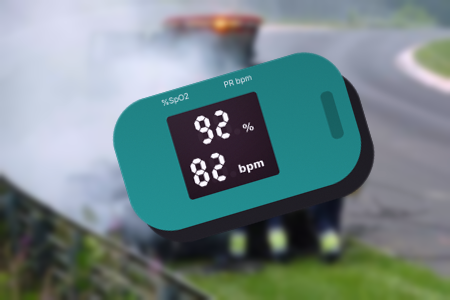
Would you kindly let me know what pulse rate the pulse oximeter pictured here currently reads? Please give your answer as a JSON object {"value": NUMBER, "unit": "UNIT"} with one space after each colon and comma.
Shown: {"value": 82, "unit": "bpm"}
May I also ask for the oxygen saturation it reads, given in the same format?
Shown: {"value": 92, "unit": "%"}
